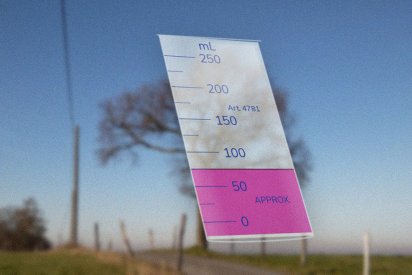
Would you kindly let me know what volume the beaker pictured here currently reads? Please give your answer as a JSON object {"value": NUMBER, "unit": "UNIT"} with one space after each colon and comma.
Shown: {"value": 75, "unit": "mL"}
